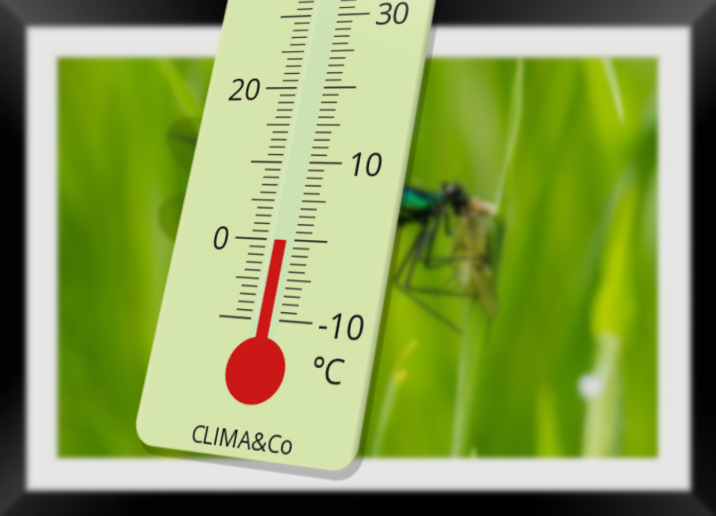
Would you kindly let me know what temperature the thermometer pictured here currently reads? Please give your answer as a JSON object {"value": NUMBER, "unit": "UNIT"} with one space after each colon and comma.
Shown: {"value": 0, "unit": "°C"}
